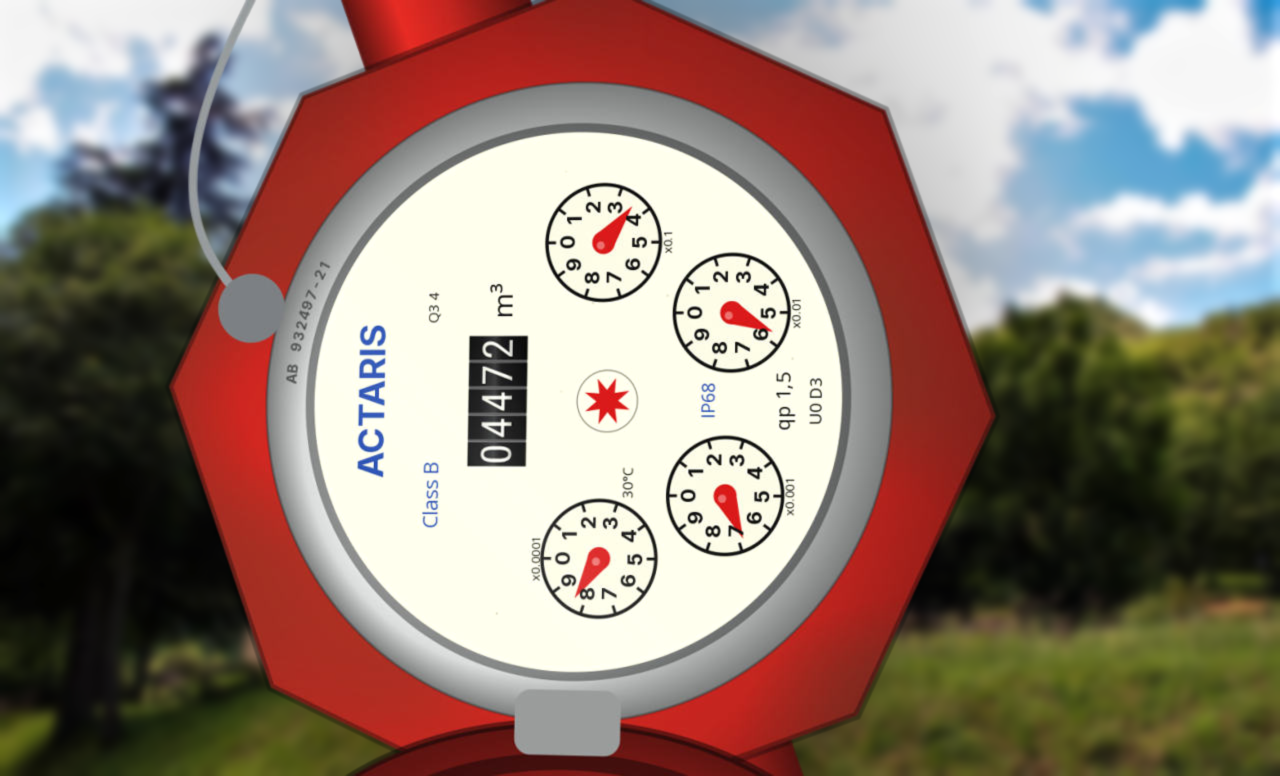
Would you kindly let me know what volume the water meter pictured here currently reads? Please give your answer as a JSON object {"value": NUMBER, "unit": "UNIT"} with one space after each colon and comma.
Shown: {"value": 4472.3568, "unit": "m³"}
